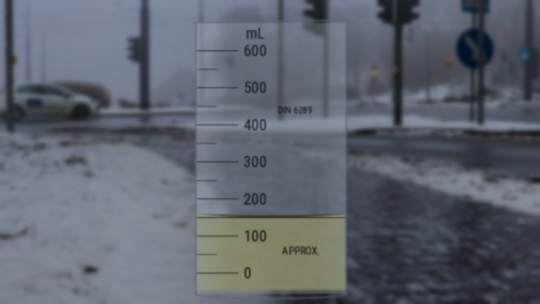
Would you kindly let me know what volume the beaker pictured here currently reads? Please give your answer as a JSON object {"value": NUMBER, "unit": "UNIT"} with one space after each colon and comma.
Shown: {"value": 150, "unit": "mL"}
